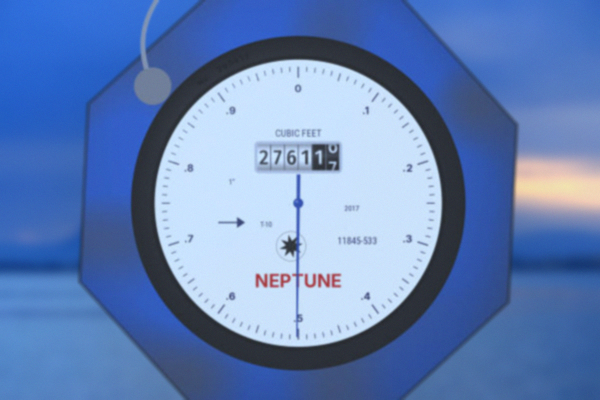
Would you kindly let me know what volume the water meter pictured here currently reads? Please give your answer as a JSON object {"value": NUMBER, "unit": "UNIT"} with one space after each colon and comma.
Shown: {"value": 276116.50, "unit": "ft³"}
